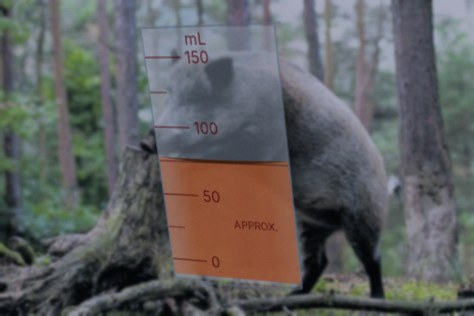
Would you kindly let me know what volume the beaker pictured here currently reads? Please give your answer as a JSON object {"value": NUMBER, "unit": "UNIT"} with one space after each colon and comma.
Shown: {"value": 75, "unit": "mL"}
